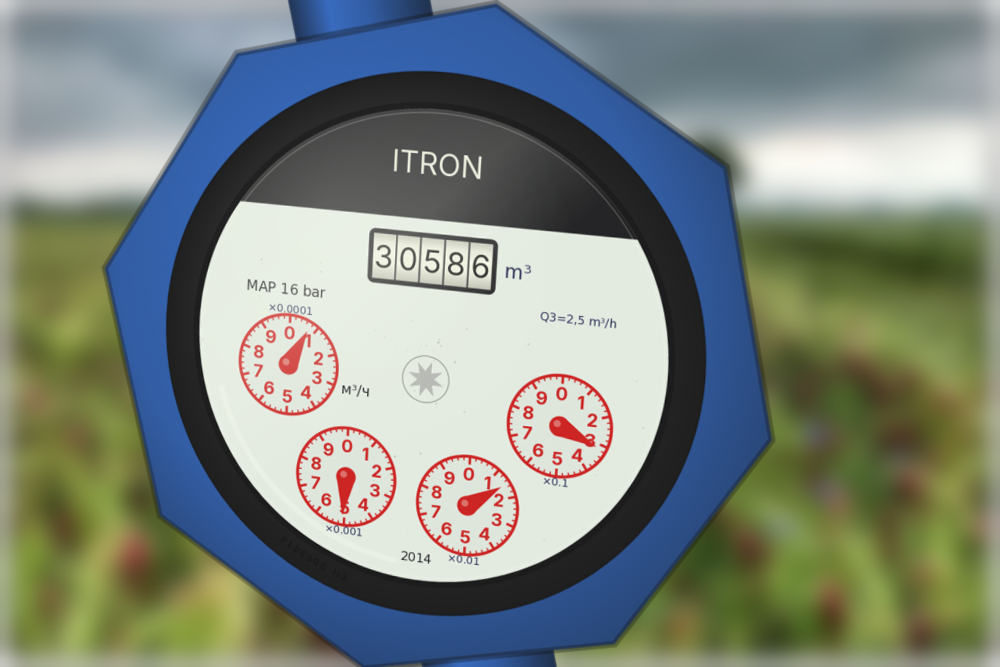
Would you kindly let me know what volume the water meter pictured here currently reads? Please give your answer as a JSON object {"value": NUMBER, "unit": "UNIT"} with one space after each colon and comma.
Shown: {"value": 30586.3150, "unit": "m³"}
